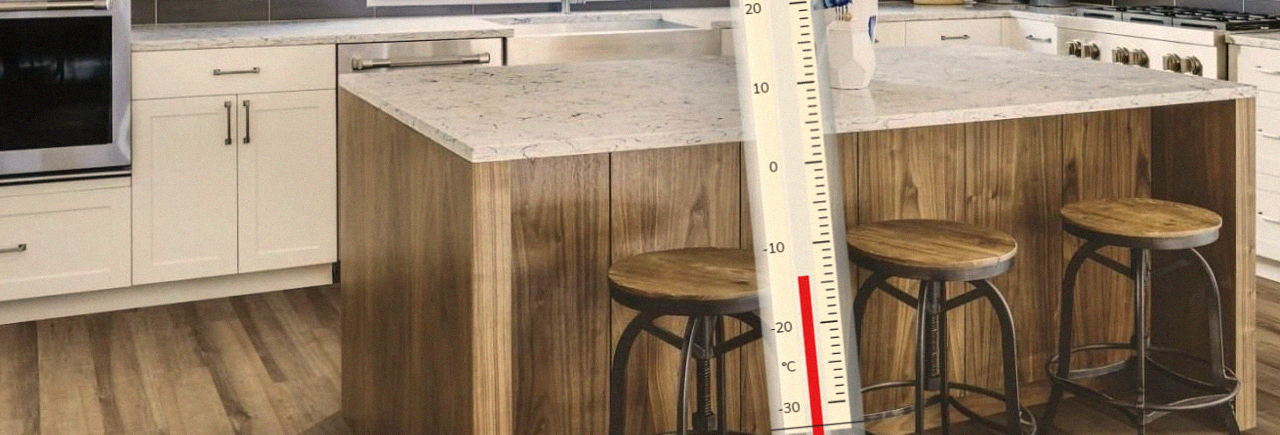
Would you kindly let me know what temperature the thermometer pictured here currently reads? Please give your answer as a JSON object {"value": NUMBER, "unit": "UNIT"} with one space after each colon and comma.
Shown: {"value": -14, "unit": "°C"}
